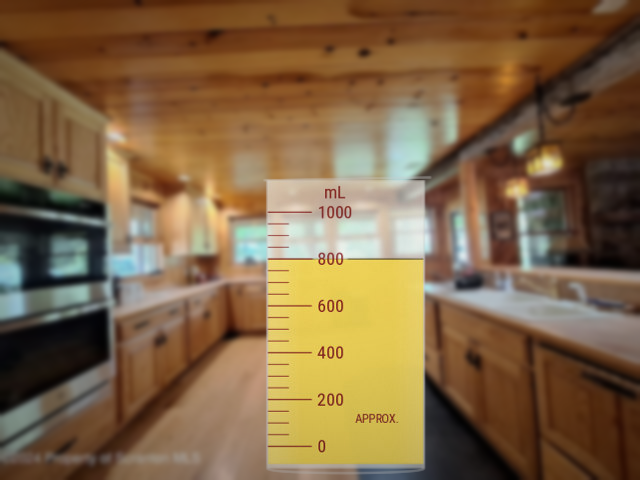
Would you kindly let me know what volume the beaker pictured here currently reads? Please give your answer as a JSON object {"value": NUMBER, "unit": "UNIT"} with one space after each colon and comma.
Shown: {"value": 800, "unit": "mL"}
